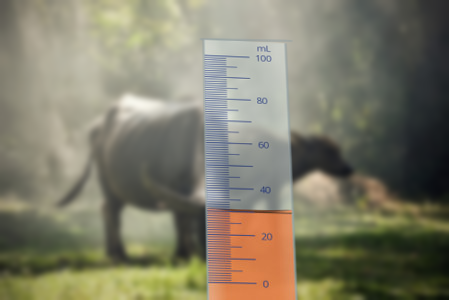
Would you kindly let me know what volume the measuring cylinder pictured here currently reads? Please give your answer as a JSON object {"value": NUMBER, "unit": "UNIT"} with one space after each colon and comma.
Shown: {"value": 30, "unit": "mL"}
